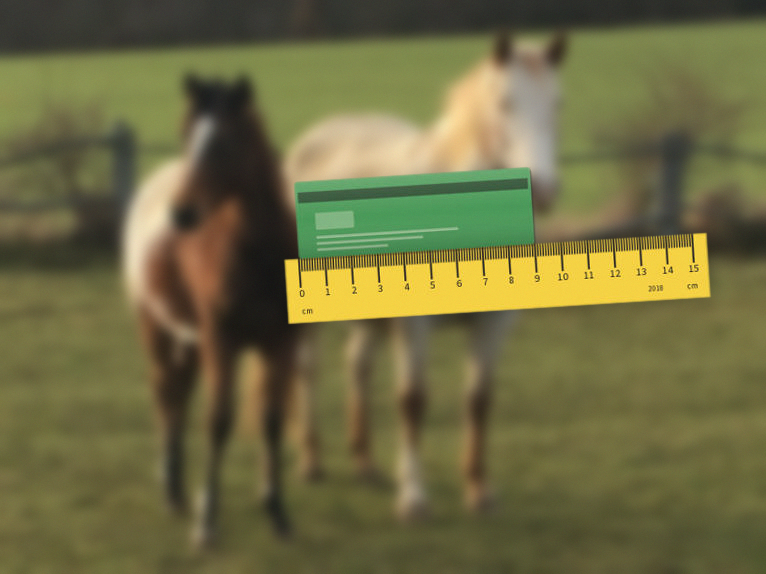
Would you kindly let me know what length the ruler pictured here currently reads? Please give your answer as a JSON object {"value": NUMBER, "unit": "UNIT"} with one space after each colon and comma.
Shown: {"value": 9, "unit": "cm"}
